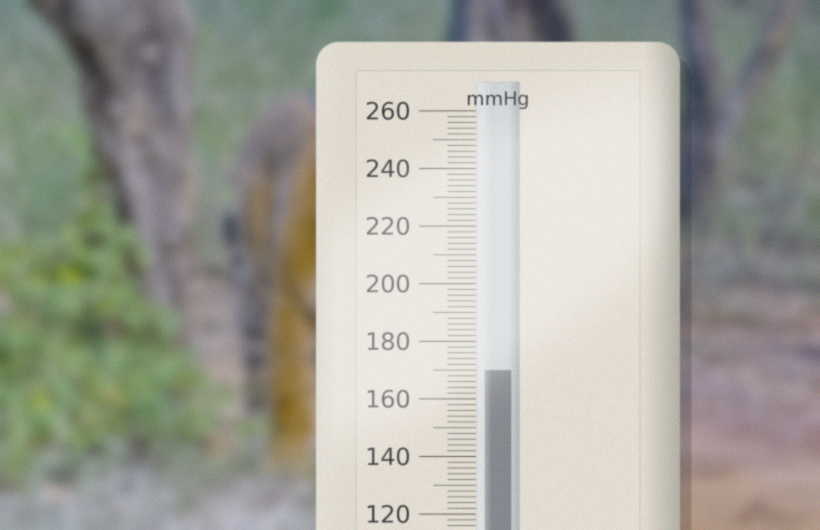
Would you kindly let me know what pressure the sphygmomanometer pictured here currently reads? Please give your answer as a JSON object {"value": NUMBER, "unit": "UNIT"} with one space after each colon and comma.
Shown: {"value": 170, "unit": "mmHg"}
